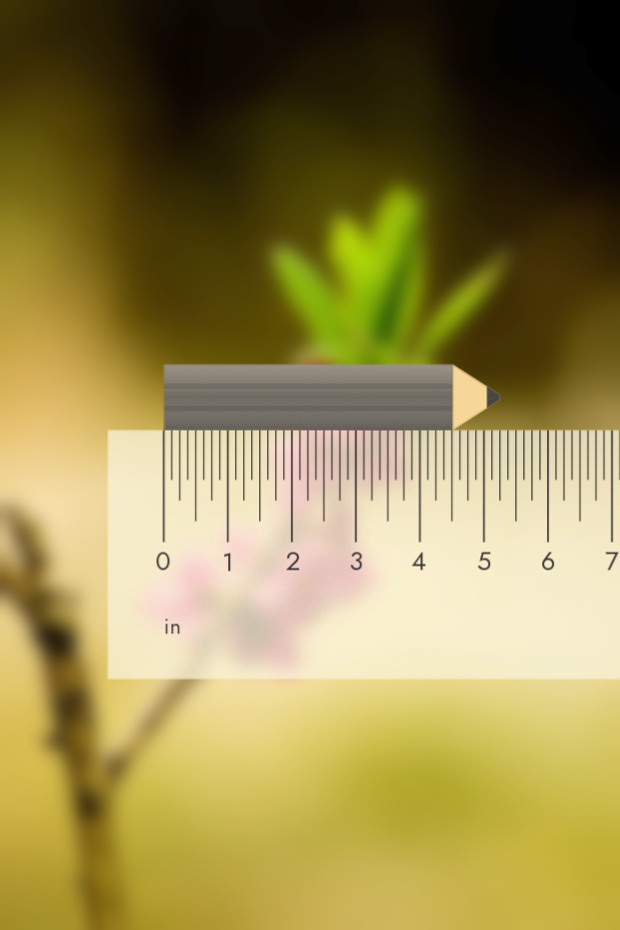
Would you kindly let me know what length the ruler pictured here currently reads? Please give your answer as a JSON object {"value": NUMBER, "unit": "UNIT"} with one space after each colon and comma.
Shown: {"value": 5.25, "unit": "in"}
